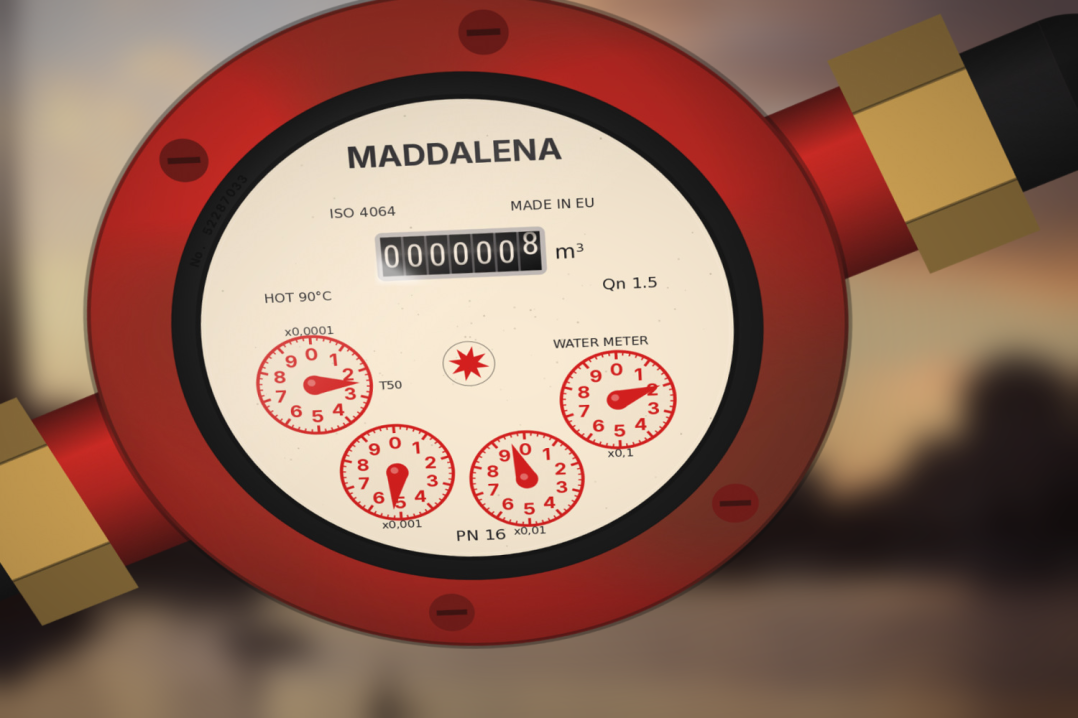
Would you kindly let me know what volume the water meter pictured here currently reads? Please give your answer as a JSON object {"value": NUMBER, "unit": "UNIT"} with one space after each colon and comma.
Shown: {"value": 8.1952, "unit": "m³"}
